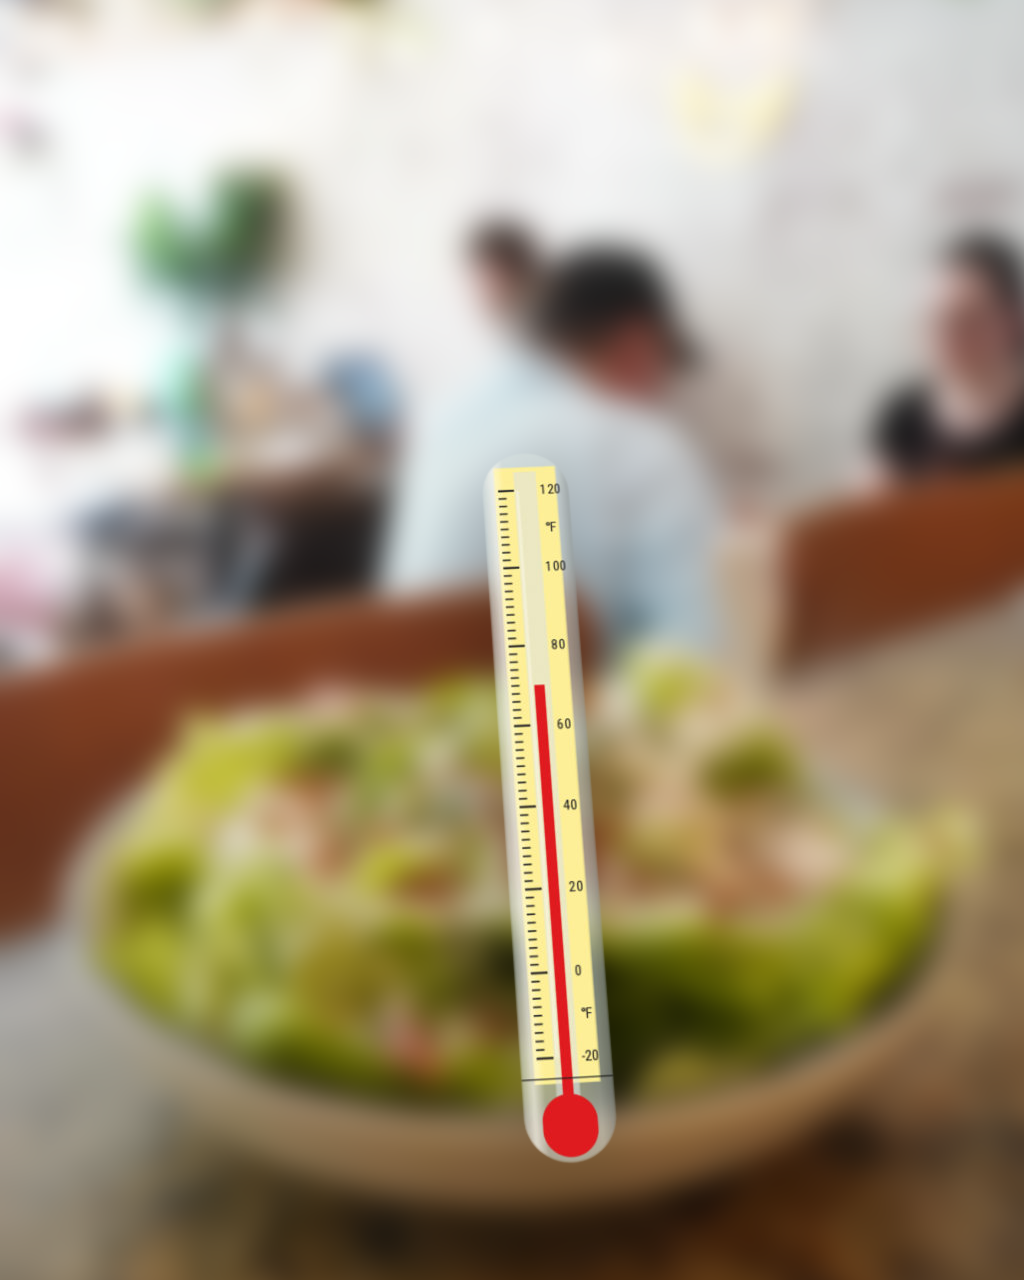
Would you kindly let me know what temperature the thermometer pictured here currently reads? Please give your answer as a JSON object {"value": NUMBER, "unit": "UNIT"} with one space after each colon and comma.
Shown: {"value": 70, "unit": "°F"}
